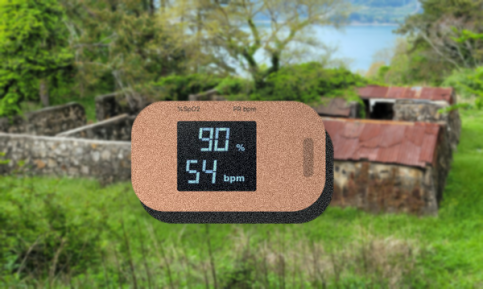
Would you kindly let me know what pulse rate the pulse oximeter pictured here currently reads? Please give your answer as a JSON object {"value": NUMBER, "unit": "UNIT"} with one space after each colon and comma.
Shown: {"value": 54, "unit": "bpm"}
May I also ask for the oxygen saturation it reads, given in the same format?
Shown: {"value": 90, "unit": "%"}
